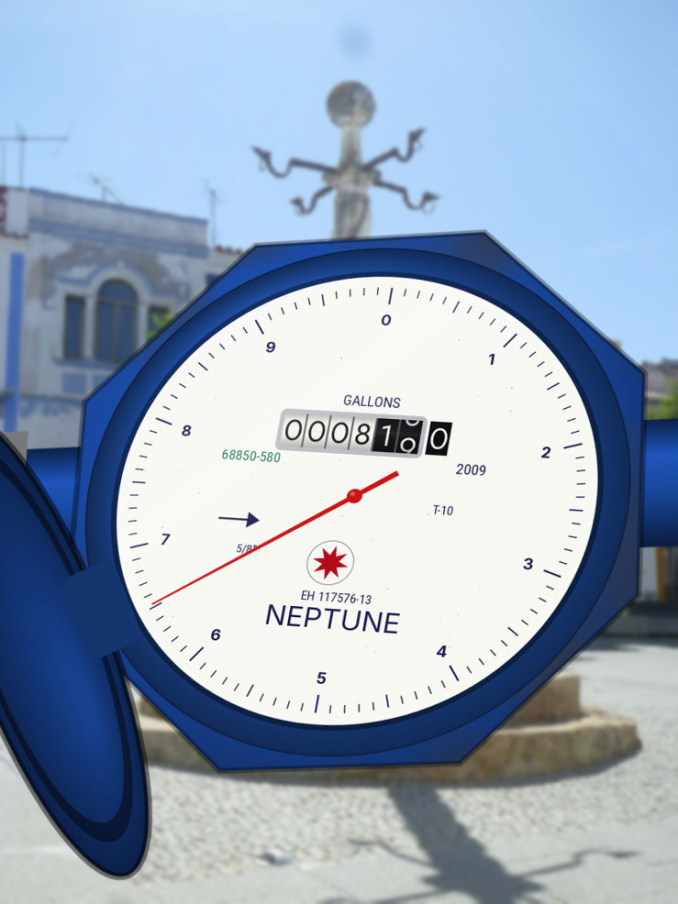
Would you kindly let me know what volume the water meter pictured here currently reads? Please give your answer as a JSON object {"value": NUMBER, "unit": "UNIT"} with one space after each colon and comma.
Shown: {"value": 8186.5, "unit": "gal"}
